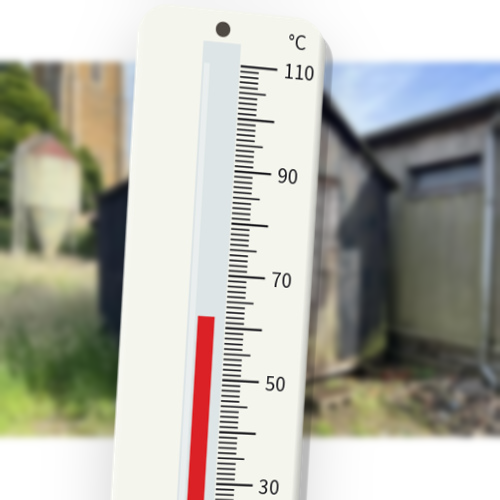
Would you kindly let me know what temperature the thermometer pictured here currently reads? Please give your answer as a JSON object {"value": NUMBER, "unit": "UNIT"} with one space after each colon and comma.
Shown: {"value": 62, "unit": "°C"}
